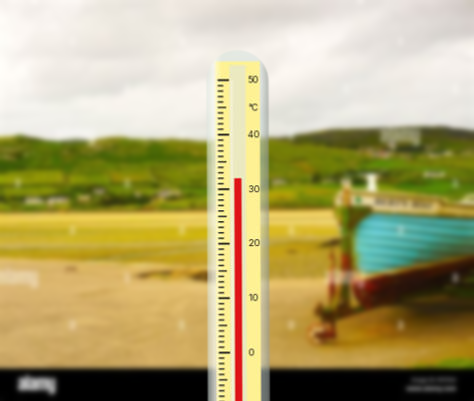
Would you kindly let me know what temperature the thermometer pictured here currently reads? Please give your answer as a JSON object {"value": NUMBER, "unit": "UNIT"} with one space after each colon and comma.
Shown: {"value": 32, "unit": "°C"}
